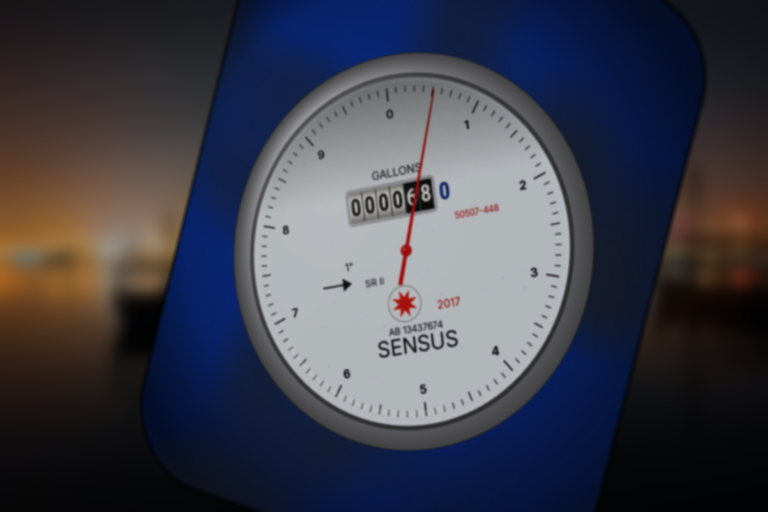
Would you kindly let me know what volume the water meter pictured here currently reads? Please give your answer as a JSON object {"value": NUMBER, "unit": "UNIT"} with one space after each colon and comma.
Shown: {"value": 680.5, "unit": "gal"}
